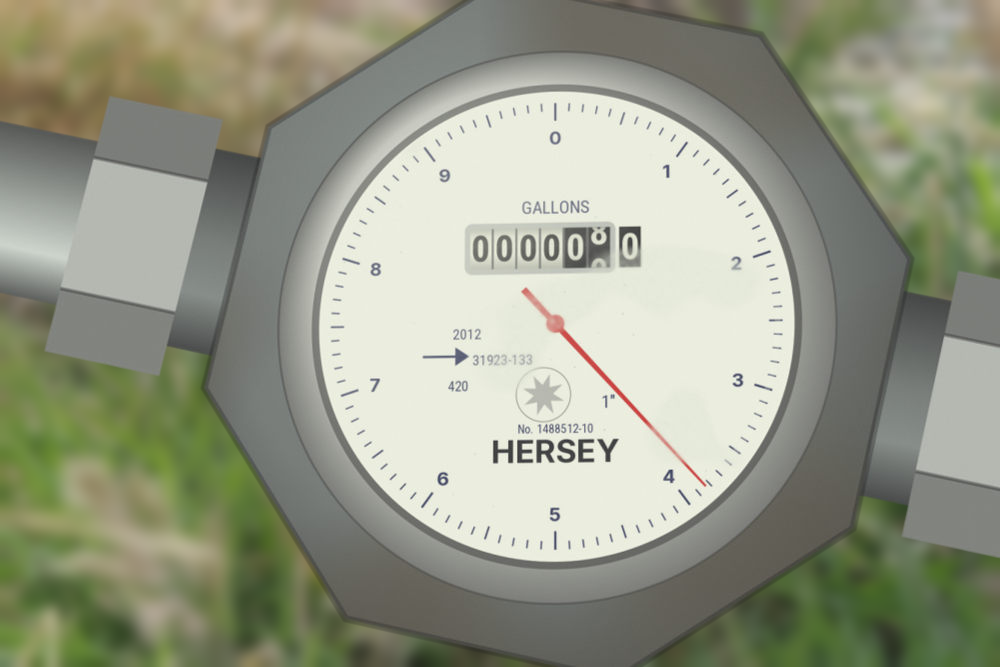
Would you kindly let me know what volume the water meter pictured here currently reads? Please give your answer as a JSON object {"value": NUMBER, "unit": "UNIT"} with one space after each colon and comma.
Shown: {"value": 83.8, "unit": "gal"}
